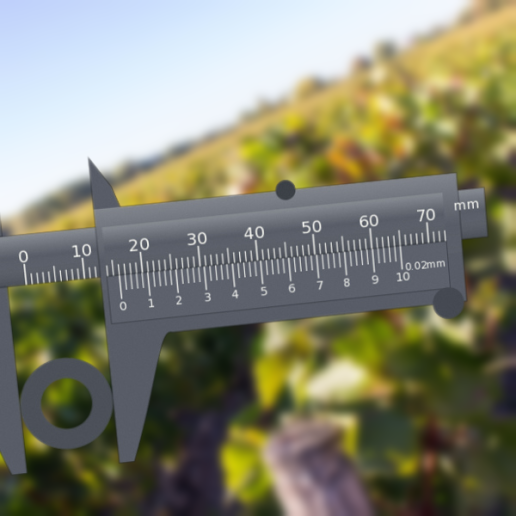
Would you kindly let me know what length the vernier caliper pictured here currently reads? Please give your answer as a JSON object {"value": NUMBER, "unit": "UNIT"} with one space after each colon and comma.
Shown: {"value": 16.0, "unit": "mm"}
